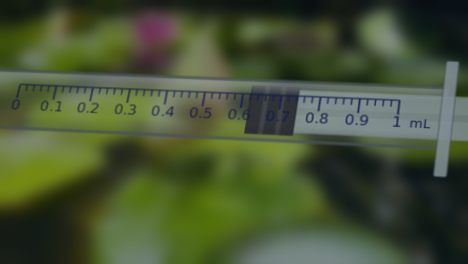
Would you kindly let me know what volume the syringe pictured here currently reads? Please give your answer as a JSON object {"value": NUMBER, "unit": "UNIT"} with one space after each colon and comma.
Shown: {"value": 0.62, "unit": "mL"}
